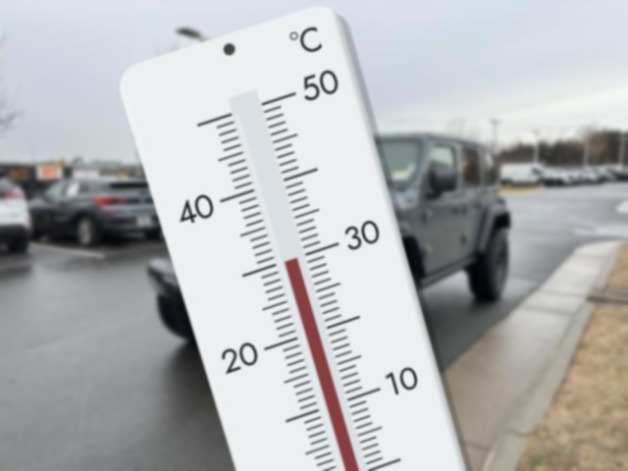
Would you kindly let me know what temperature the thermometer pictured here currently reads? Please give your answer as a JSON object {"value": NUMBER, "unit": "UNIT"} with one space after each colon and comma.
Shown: {"value": 30, "unit": "°C"}
